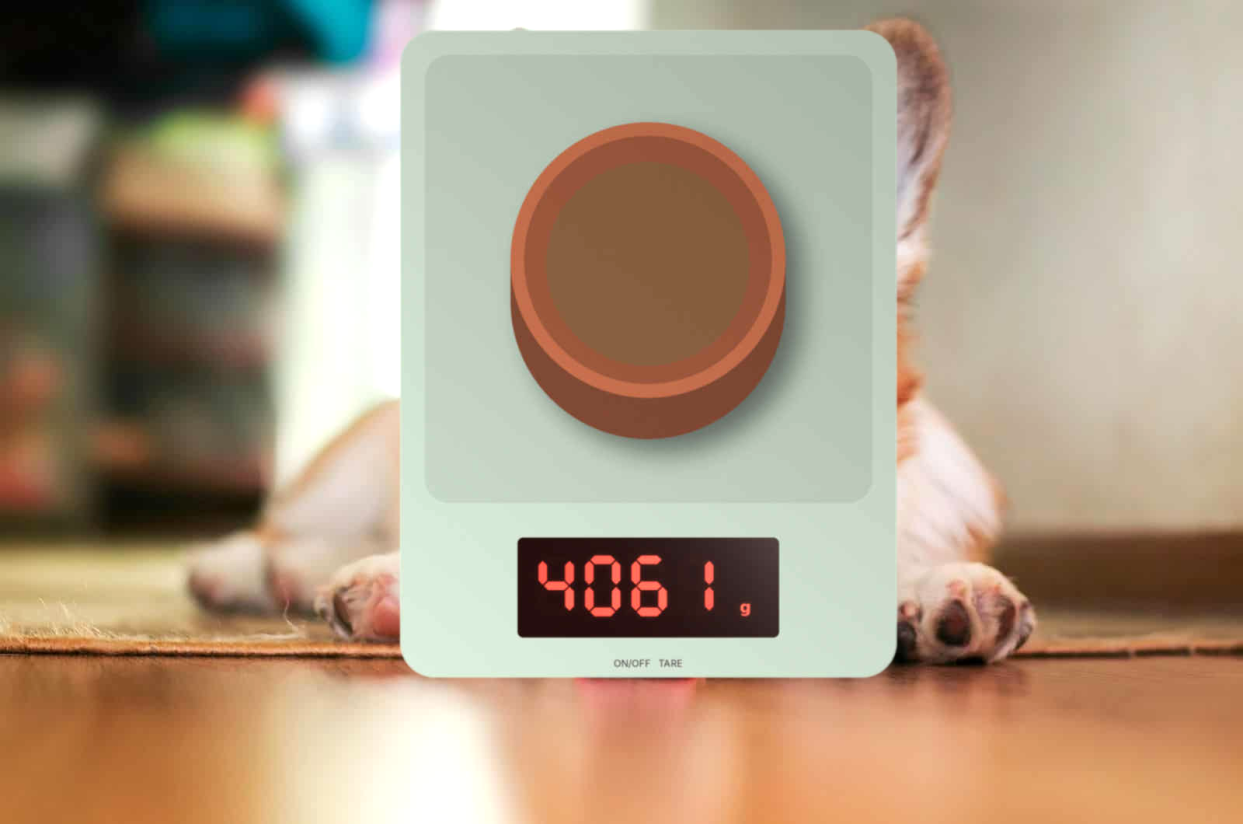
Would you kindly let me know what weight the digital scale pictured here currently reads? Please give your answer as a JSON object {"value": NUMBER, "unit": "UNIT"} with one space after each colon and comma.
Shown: {"value": 4061, "unit": "g"}
